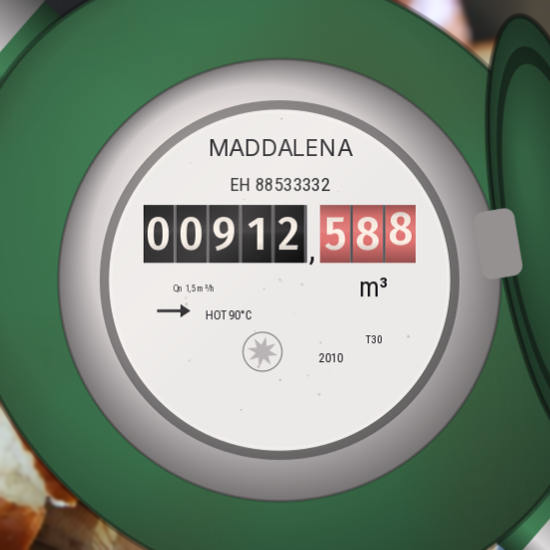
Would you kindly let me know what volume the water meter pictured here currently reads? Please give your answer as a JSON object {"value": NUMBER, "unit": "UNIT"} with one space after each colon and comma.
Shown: {"value": 912.588, "unit": "m³"}
